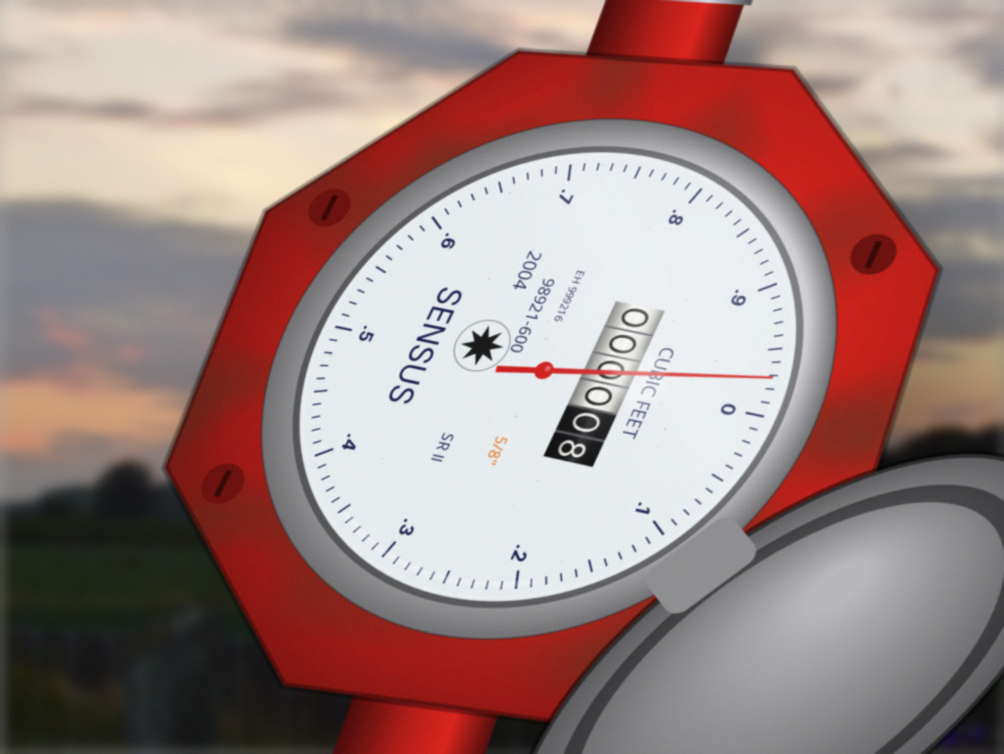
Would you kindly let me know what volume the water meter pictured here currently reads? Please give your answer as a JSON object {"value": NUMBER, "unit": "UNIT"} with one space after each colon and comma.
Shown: {"value": 7.97, "unit": "ft³"}
